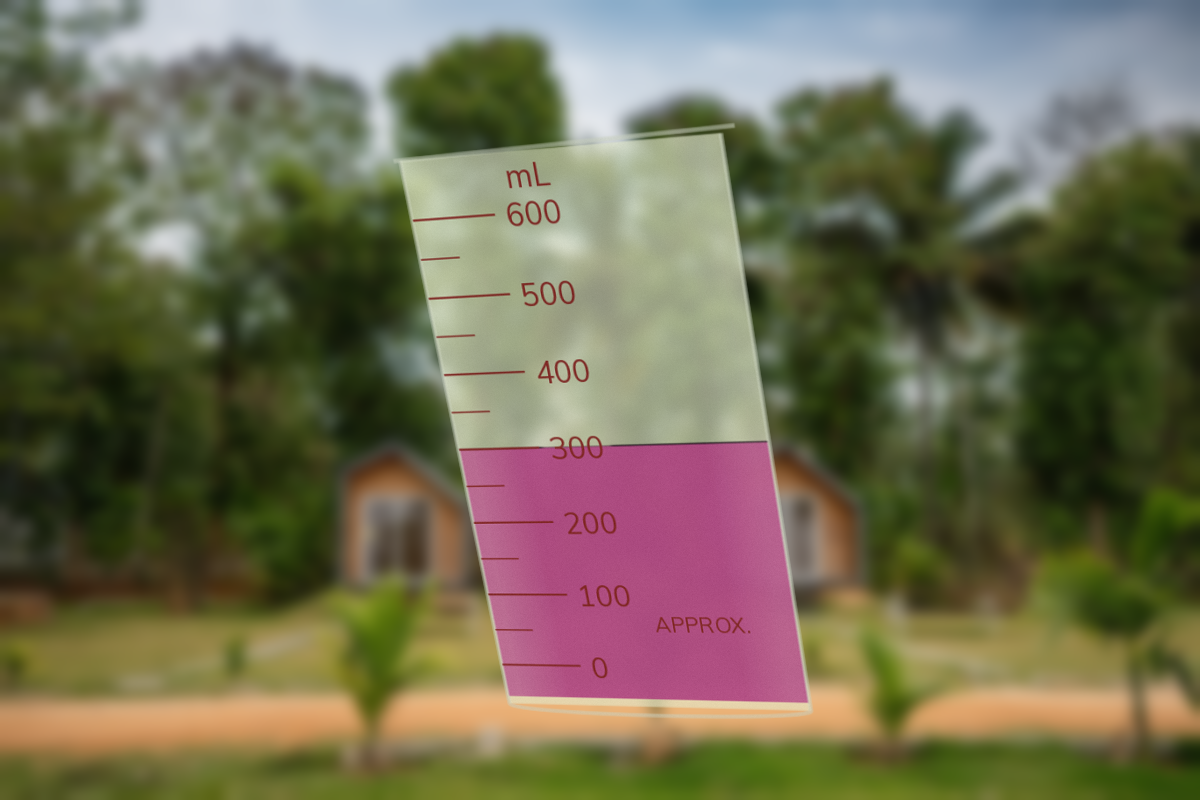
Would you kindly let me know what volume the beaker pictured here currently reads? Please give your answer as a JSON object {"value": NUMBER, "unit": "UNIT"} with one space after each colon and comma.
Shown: {"value": 300, "unit": "mL"}
